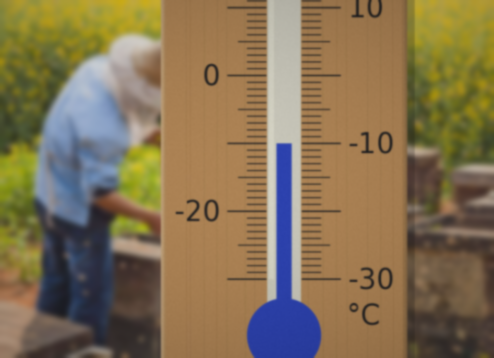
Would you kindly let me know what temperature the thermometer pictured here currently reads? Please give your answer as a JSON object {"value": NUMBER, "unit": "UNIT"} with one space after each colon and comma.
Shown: {"value": -10, "unit": "°C"}
